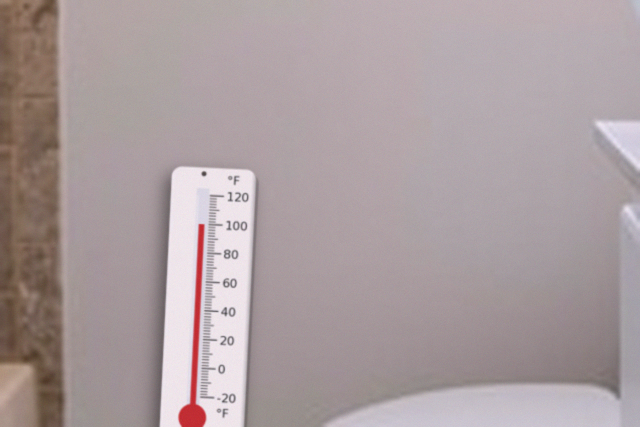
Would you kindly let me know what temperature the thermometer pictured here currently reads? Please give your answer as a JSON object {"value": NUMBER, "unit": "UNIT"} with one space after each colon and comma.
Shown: {"value": 100, "unit": "°F"}
